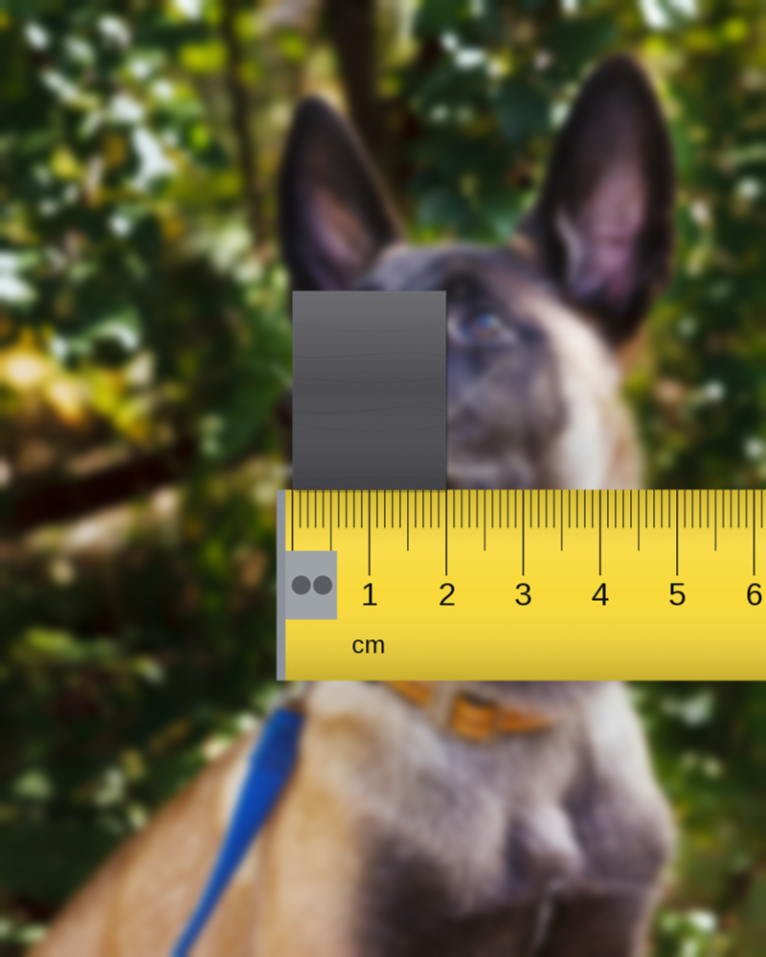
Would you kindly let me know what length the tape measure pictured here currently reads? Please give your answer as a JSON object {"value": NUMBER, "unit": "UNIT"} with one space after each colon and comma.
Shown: {"value": 2, "unit": "cm"}
